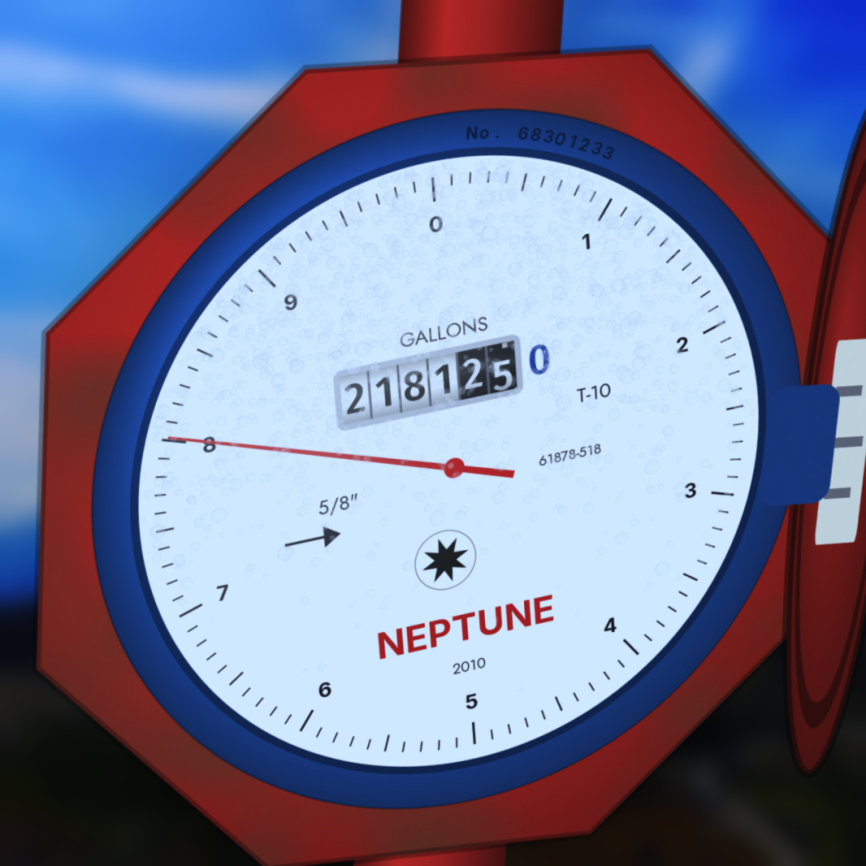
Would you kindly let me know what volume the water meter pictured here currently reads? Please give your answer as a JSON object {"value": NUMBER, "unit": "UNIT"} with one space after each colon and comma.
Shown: {"value": 2181248.0, "unit": "gal"}
